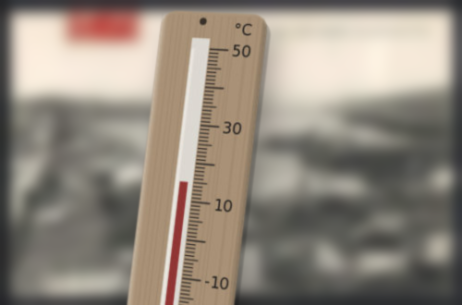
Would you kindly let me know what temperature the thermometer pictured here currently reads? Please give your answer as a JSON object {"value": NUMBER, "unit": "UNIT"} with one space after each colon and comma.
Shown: {"value": 15, "unit": "°C"}
